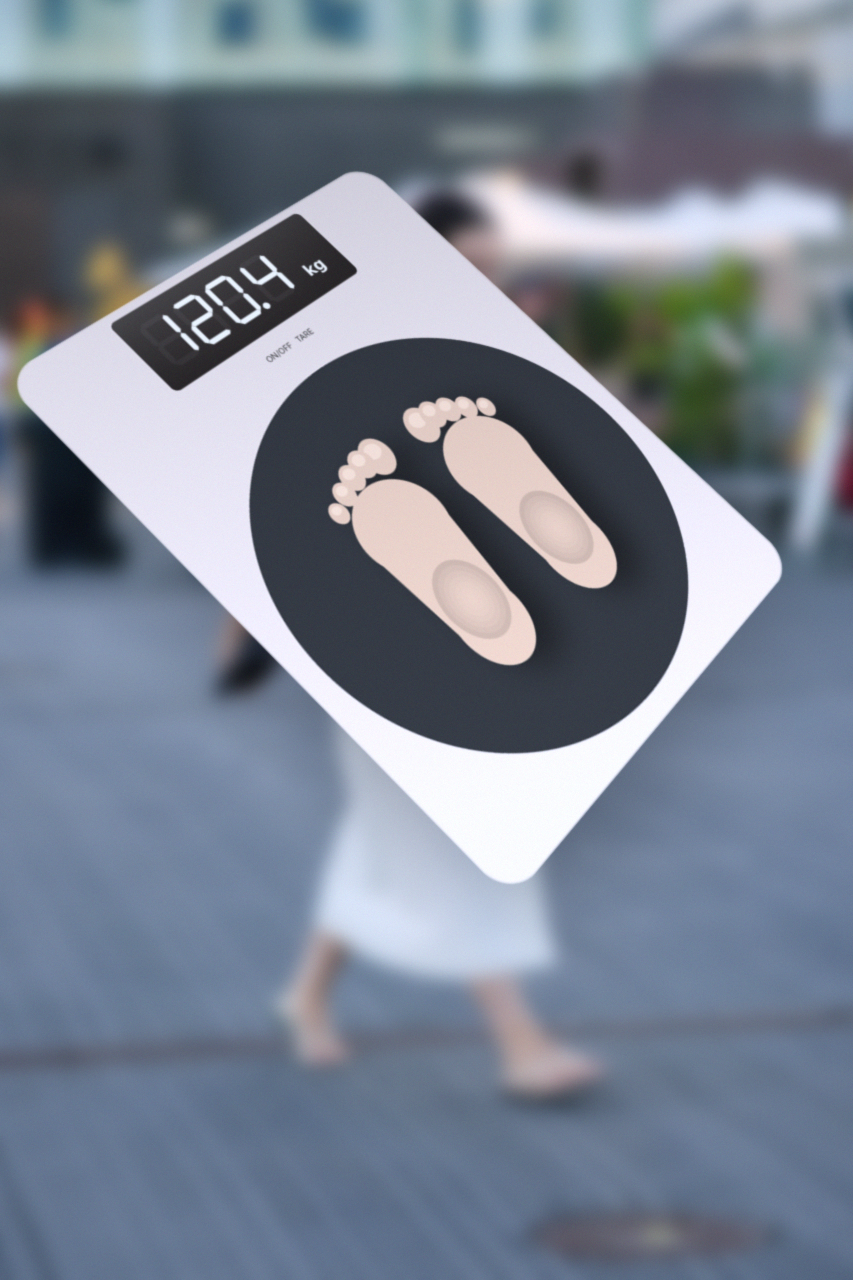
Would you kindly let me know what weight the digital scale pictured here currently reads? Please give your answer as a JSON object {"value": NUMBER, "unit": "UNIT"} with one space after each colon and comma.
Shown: {"value": 120.4, "unit": "kg"}
